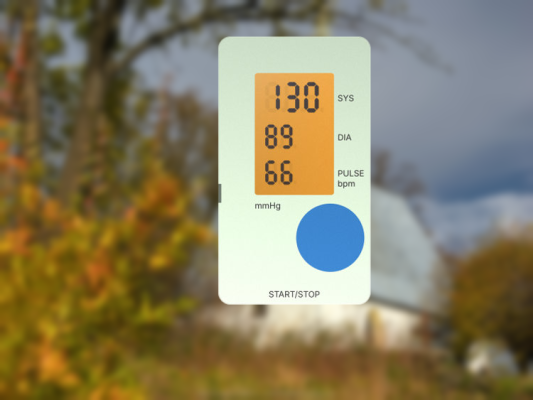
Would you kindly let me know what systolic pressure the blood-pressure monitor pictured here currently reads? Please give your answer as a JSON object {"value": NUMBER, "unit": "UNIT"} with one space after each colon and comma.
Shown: {"value": 130, "unit": "mmHg"}
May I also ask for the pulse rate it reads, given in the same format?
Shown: {"value": 66, "unit": "bpm"}
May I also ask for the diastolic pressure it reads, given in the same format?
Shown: {"value": 89, "unit": "mmHg"}
